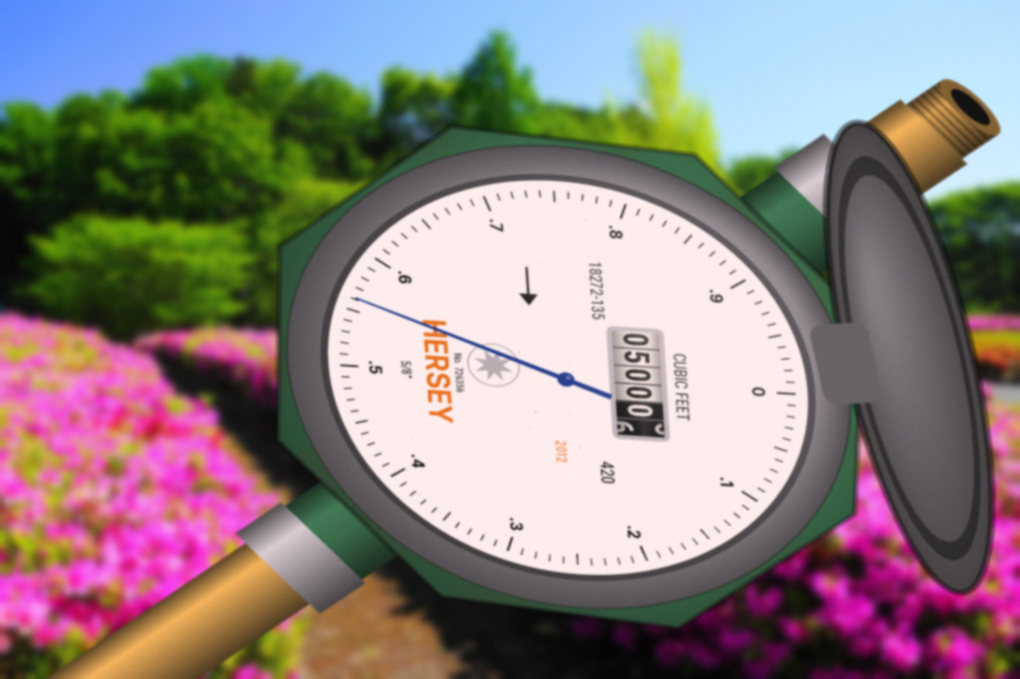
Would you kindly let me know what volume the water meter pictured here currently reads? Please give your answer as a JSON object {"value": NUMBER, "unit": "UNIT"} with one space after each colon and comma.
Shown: {"value": 50005.56, "unit": "ft³"}
